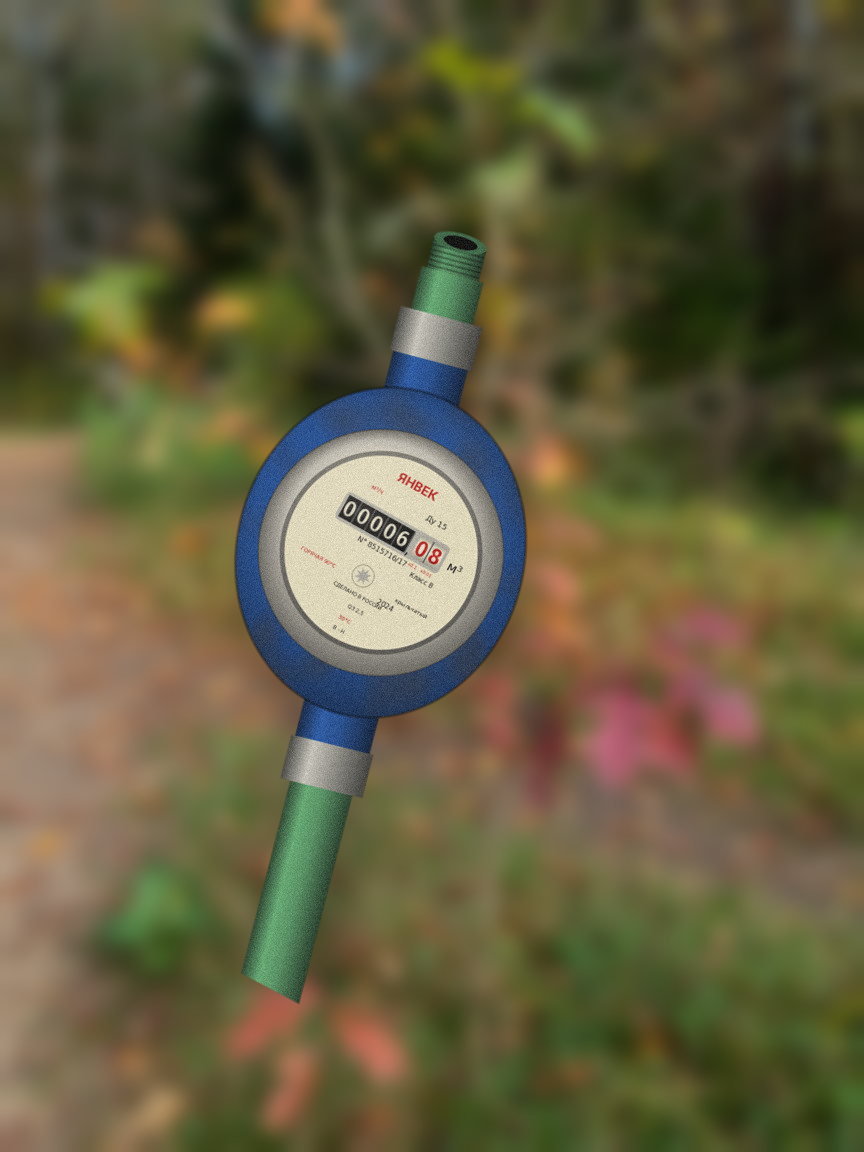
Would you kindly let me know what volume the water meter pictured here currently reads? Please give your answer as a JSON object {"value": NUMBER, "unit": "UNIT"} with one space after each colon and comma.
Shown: {"value": 6.08, "unit": "m³"}
